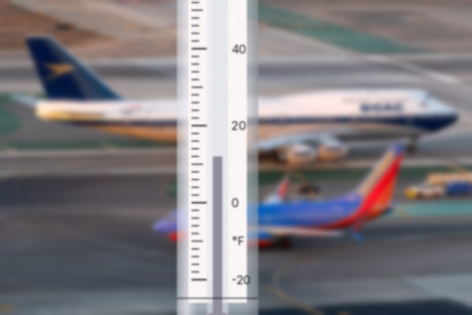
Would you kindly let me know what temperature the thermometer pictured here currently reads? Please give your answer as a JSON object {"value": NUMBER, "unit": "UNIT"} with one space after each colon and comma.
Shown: {"value": 12, "unit": "°F"}
